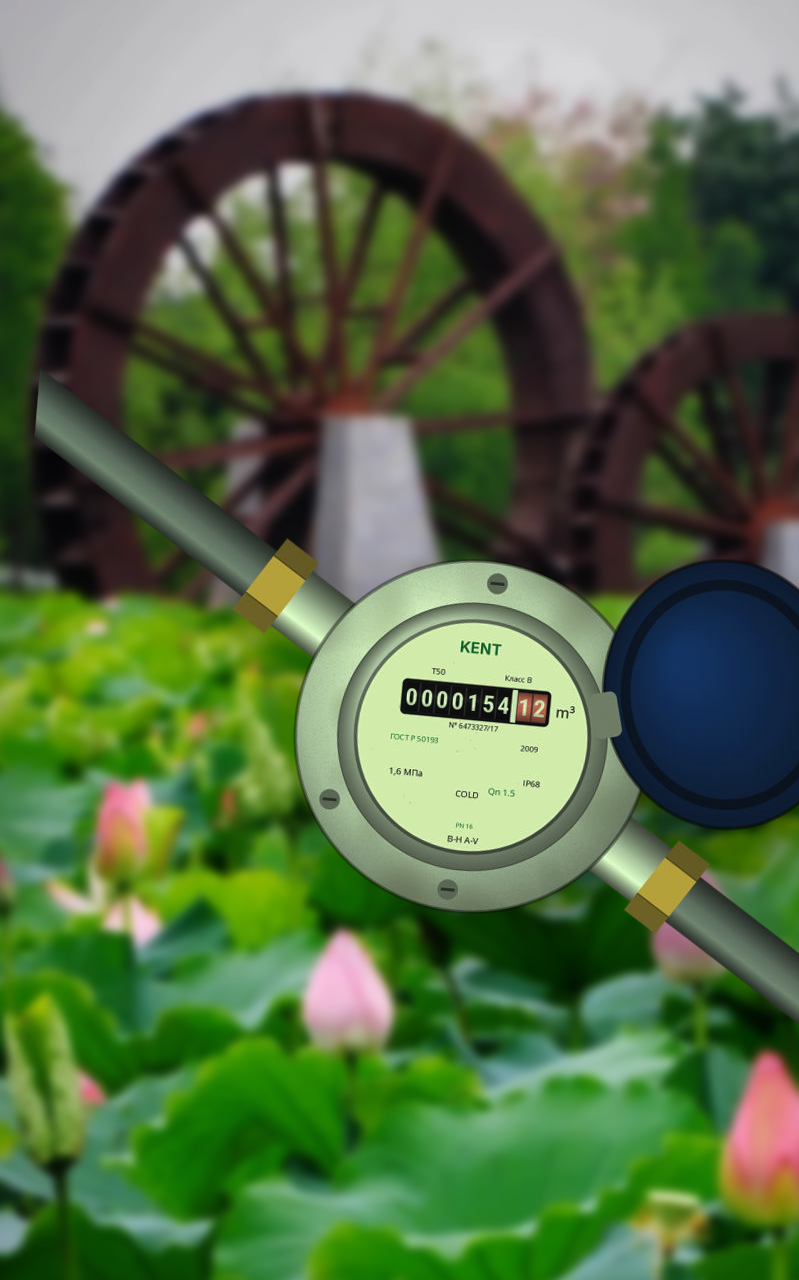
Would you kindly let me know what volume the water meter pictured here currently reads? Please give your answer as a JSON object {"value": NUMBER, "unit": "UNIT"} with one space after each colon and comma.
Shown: {"value": 154.12, "unit": "m³"}
